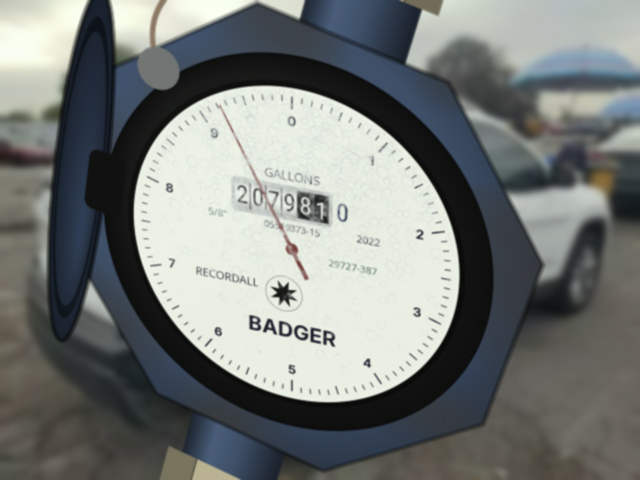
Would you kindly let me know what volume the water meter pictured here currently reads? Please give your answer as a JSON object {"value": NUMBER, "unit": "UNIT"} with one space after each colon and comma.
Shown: {"value": 2079809.2, "unit": "gal"}
